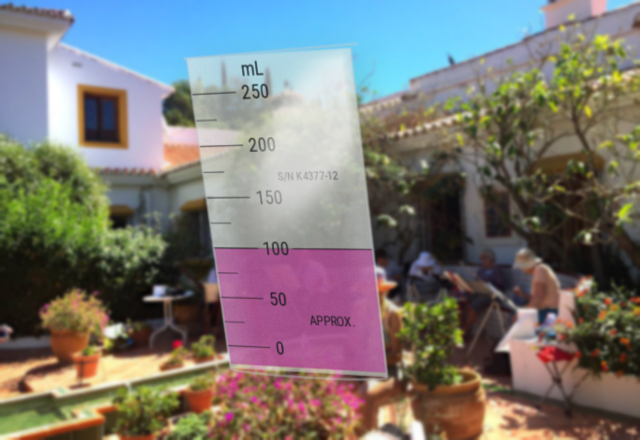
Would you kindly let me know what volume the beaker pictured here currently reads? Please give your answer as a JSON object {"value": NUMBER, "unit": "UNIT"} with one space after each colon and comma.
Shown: {"value": 100, "unit": "mL"}
